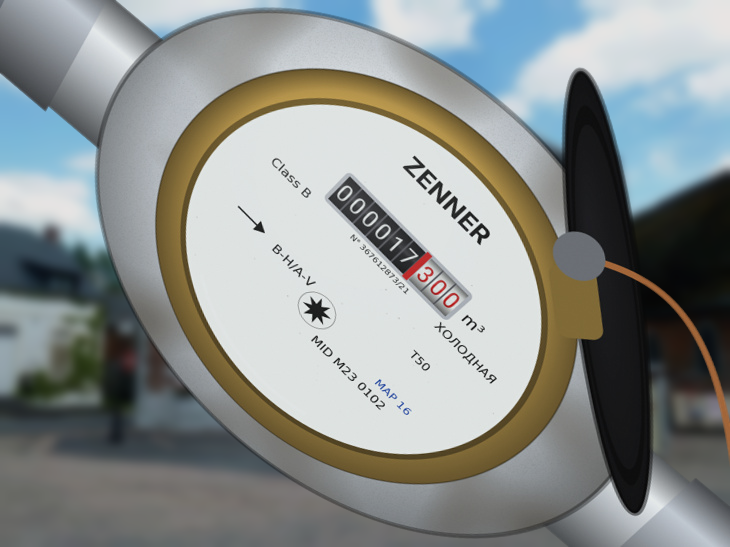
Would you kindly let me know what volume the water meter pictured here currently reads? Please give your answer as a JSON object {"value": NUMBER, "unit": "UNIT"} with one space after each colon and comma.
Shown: {"value": 17.300, "unit": "m³"}
